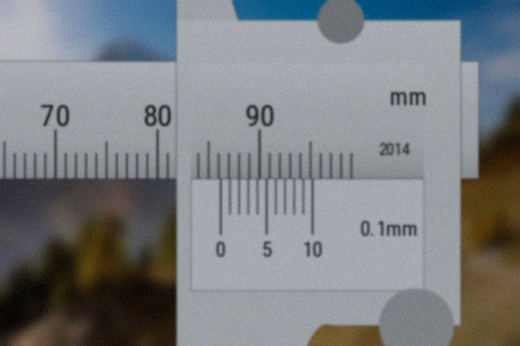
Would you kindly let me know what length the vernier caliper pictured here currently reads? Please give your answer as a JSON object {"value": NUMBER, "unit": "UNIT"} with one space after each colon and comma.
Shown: {"value": 86.2, "unit": "mm"}
